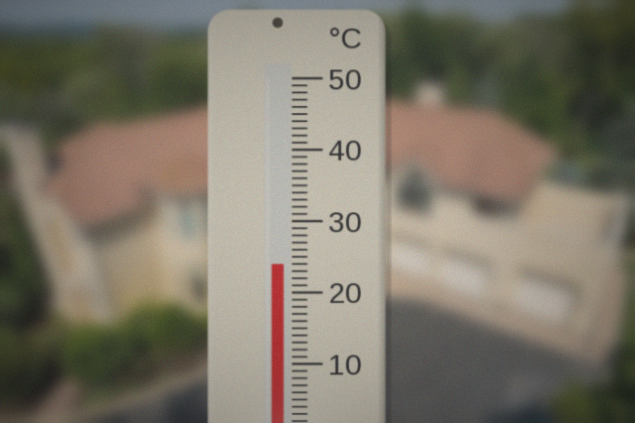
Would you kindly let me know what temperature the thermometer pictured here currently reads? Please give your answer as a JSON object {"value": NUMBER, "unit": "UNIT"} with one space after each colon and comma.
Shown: {"value": 24, "unit": "°C"}
